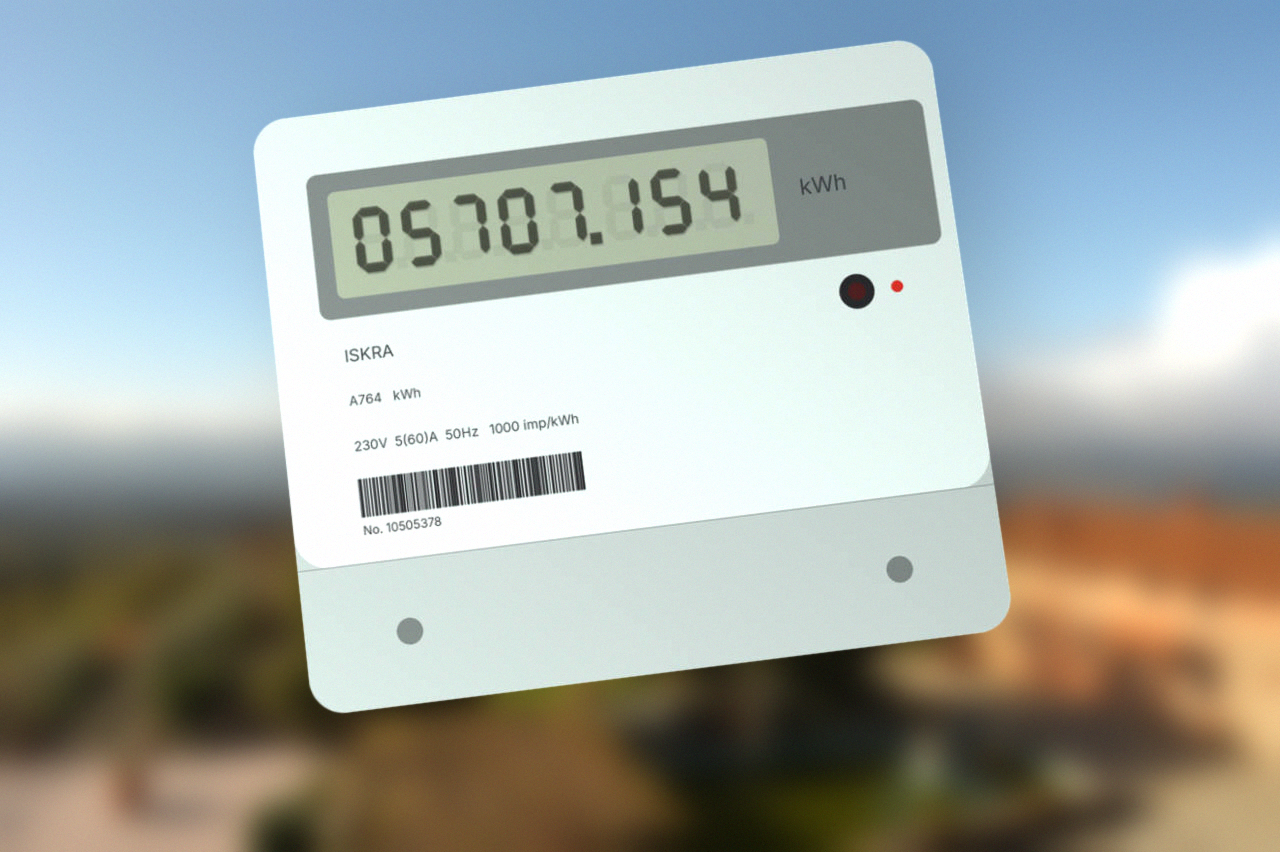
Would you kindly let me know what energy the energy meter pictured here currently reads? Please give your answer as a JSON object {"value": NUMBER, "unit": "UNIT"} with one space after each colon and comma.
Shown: {"value": 5707.154, "unit": "kWh"}
